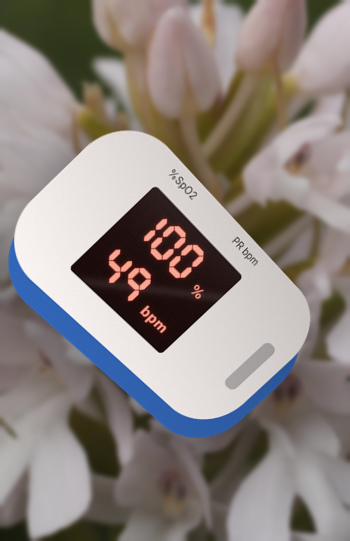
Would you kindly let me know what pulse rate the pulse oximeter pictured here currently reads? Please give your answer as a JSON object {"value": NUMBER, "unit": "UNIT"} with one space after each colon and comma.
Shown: {"value": 49, "unit": "bpm"}
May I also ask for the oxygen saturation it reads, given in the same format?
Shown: {"value": 100, "unit": "%"}
